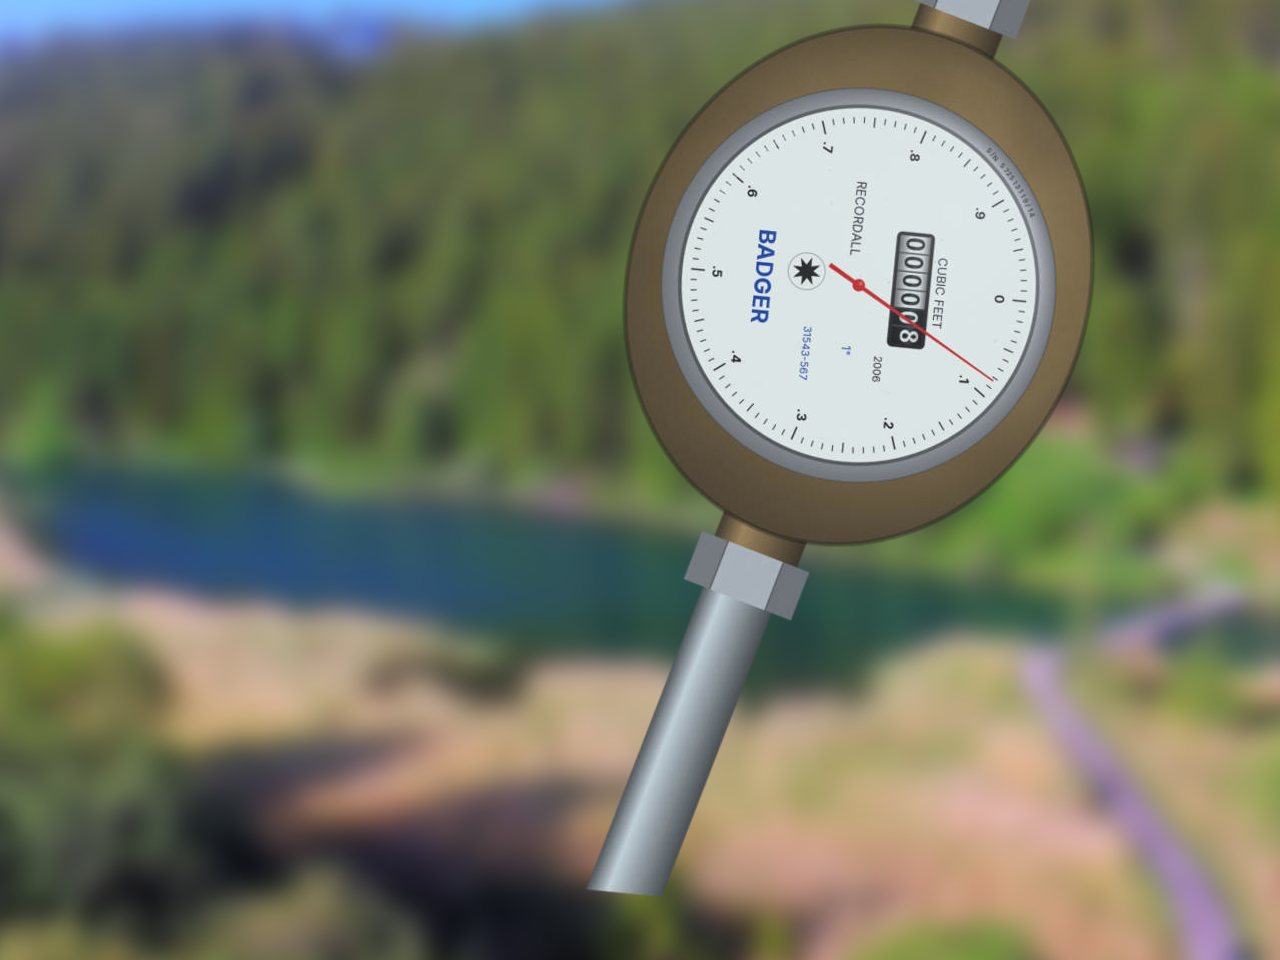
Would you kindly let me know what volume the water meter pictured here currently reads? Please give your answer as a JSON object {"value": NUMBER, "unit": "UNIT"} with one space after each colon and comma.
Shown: {"value": 8.08, "unit": "ft³"}
